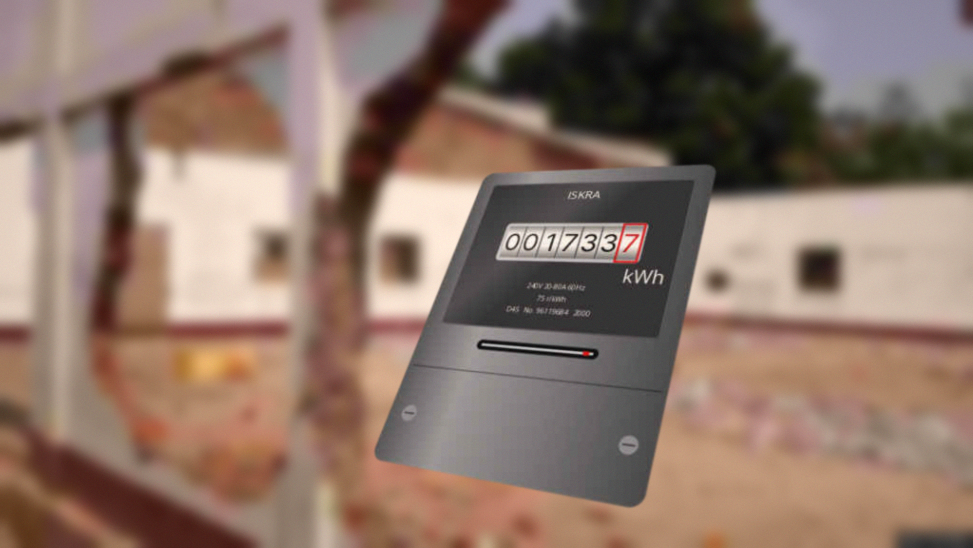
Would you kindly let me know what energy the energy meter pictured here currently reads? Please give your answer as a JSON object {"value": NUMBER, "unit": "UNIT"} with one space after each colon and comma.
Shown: {"value": 1733.7, "unit": "kWh"}
